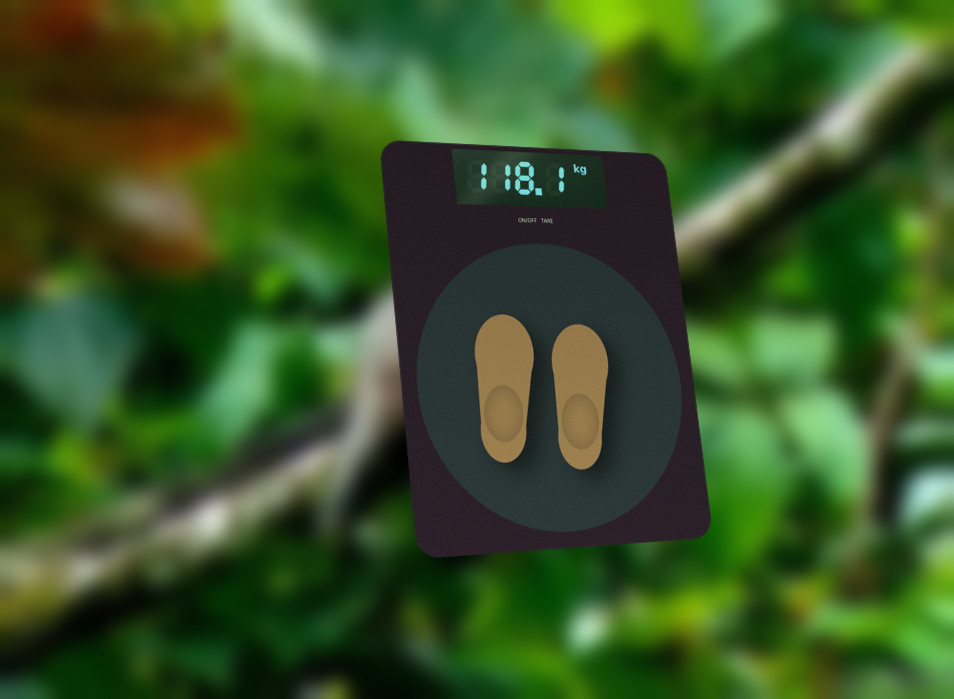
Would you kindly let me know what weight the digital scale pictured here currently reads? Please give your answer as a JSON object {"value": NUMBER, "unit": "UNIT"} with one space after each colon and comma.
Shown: {"value": 118.1, "unit": "kg"}
